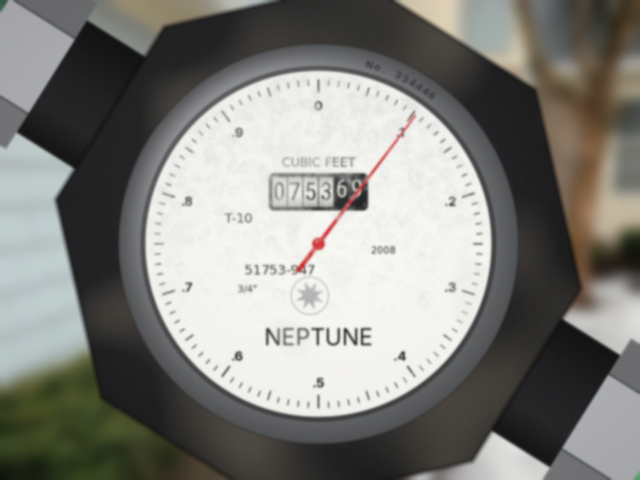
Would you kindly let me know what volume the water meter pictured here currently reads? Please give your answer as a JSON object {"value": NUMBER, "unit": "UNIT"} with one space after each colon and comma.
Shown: {"value": 75369.10, "unit": "ft³"}
